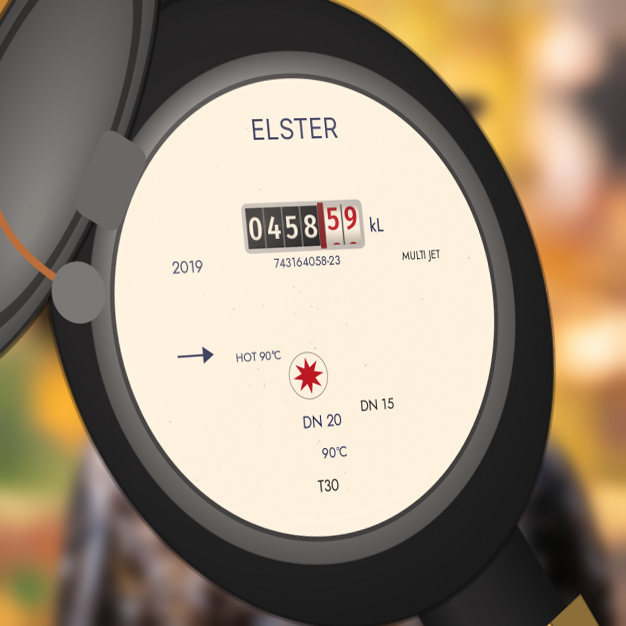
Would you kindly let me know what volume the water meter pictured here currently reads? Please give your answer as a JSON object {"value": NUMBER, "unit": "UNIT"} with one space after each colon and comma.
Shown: {"value": 458.59, "unit": "kL"}
